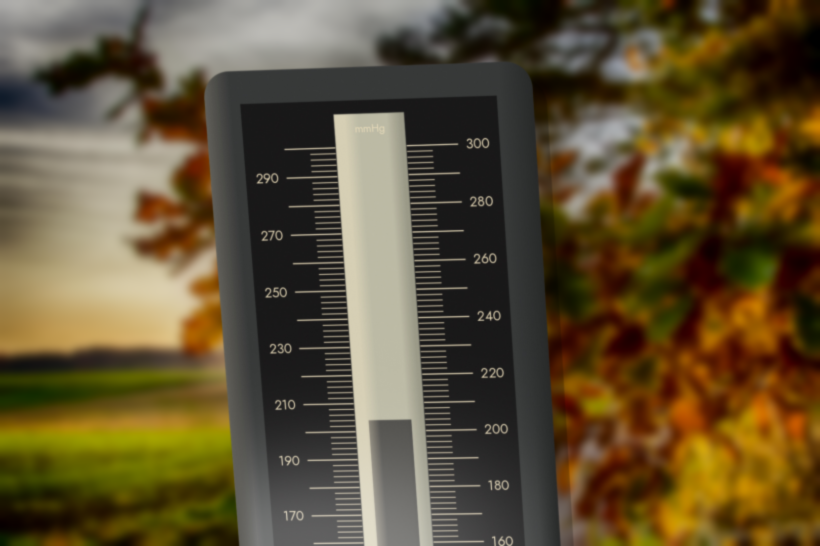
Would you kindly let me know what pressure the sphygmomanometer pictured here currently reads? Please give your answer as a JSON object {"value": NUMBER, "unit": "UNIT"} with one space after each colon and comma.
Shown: {"value": 204, "unit": "mmHg"}
